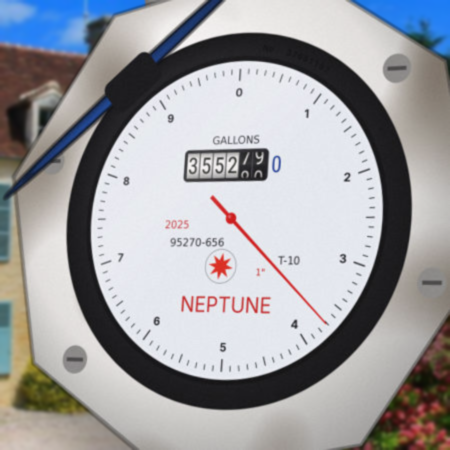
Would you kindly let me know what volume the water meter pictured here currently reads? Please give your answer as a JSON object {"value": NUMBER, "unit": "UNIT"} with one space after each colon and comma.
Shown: {"value": 3552793.7, "unit": "gal"}
